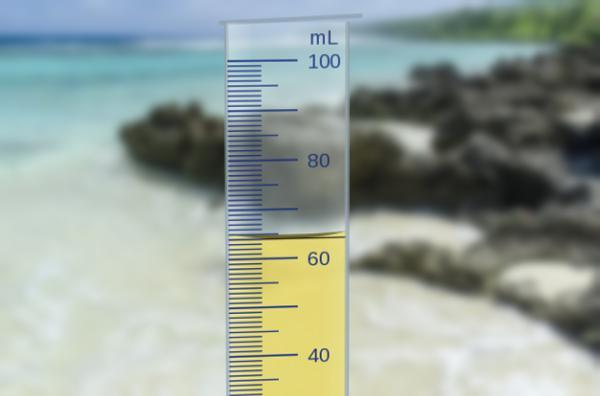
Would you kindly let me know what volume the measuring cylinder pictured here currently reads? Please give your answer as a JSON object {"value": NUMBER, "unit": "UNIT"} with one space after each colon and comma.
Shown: {"value": 64, "unit": "mL"}
